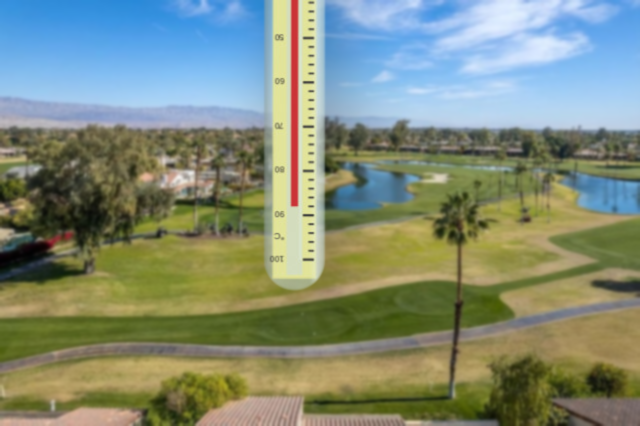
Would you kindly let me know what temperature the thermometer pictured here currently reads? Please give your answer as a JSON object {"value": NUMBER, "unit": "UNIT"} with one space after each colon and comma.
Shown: {"value": 88, "unit": "°C"}
